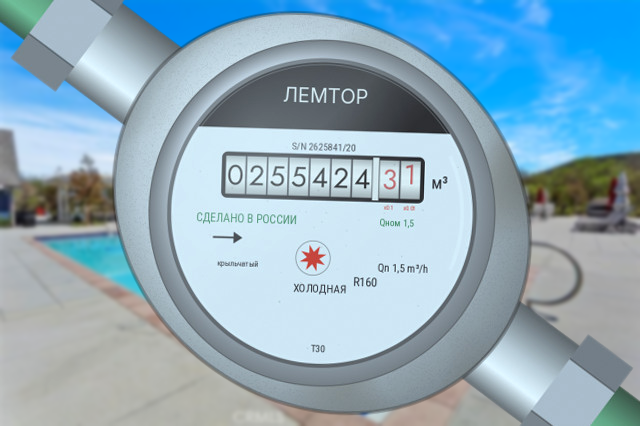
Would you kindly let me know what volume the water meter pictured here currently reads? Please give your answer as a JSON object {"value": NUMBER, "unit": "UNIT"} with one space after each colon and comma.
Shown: {"value": 255424.31, "unit": "m³"}
